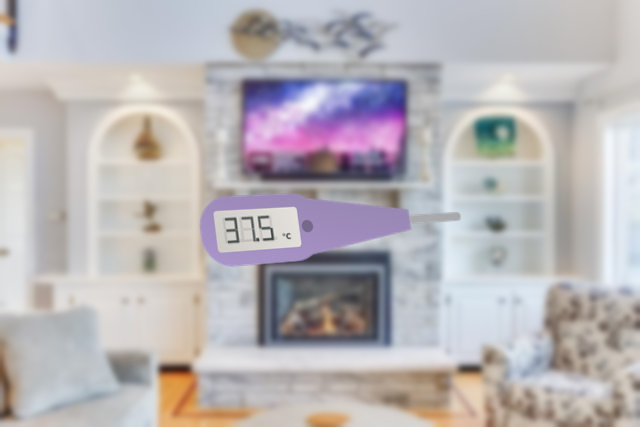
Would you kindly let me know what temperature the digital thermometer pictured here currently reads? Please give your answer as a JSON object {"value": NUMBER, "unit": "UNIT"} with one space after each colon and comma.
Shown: {"value": 37.5, "unit": "°C"}
